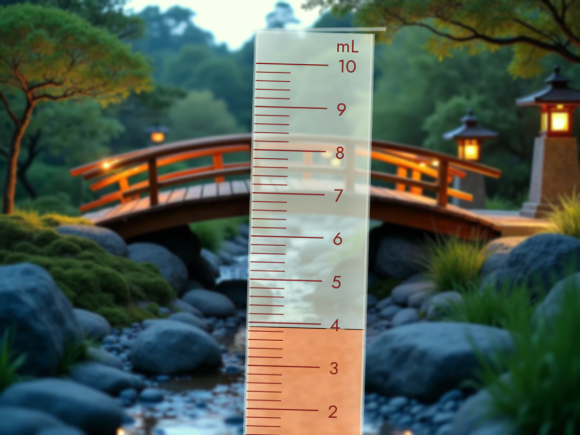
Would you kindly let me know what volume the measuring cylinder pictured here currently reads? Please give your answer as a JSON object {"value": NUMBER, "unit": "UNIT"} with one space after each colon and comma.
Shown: {"value": 3.9, "unit": "mL"}
